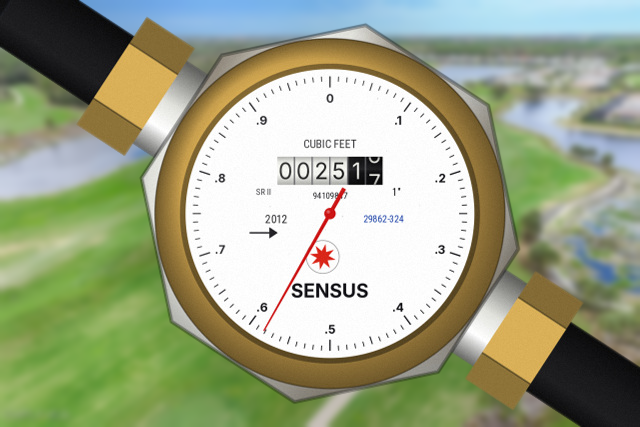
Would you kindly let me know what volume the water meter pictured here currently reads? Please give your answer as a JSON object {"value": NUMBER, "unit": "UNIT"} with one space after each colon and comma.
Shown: {"value": 2516.58, "unit": "ft³"}
